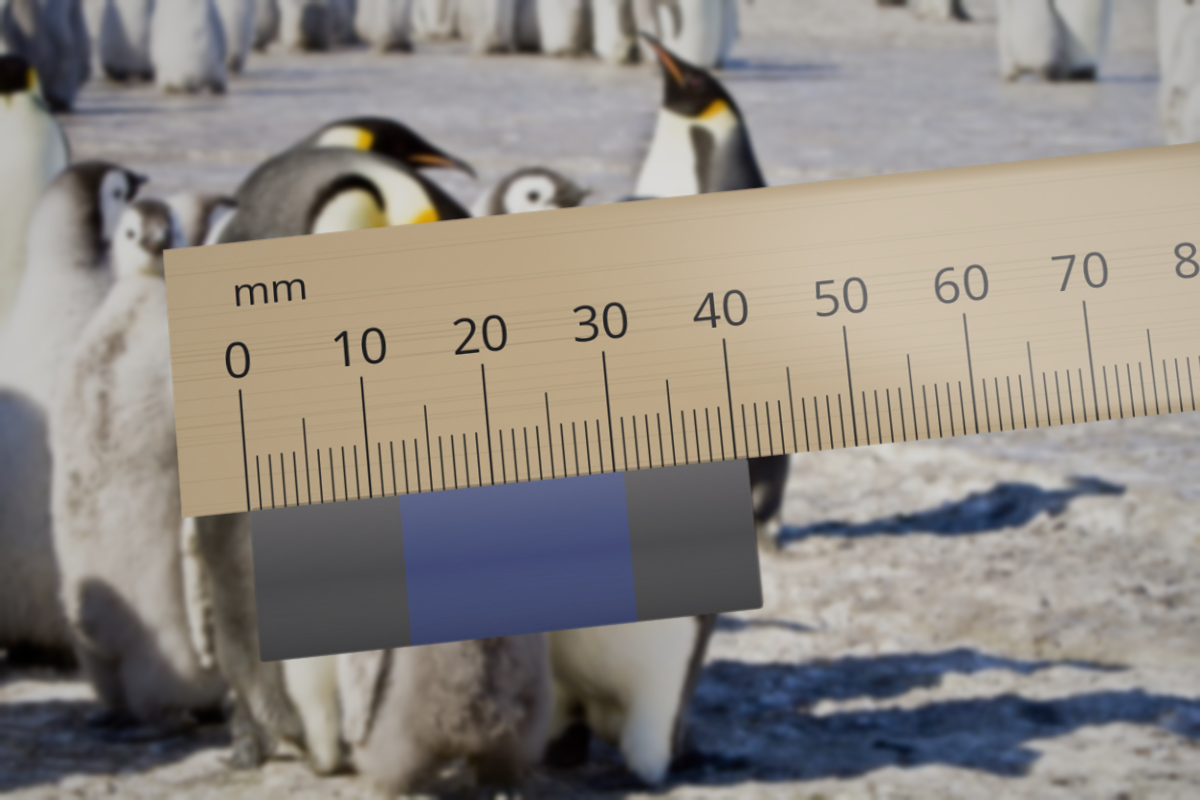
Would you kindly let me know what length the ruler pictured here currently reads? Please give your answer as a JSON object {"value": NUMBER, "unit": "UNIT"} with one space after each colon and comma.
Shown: {"value": 41, "unit": "mm"}
